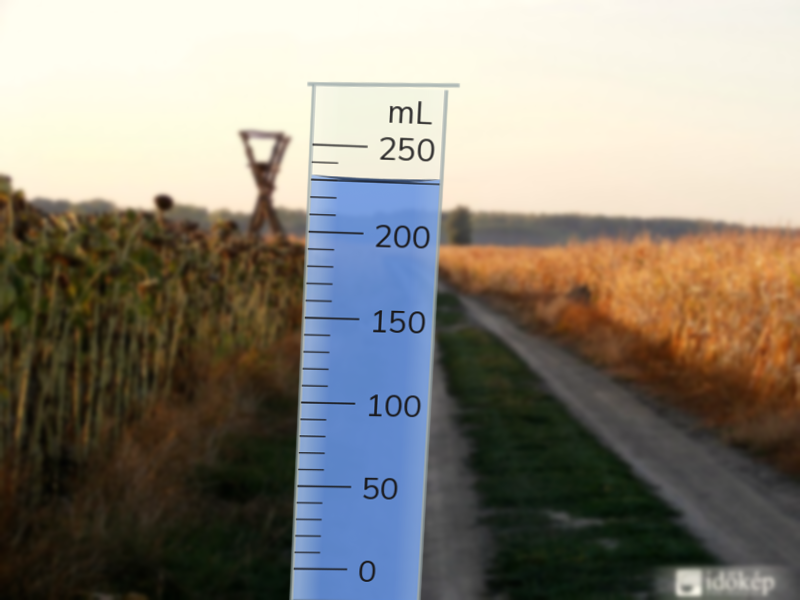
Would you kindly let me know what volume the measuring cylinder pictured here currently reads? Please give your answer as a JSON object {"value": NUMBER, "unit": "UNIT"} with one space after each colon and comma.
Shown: {"value": 230, "unit": "mL"}
